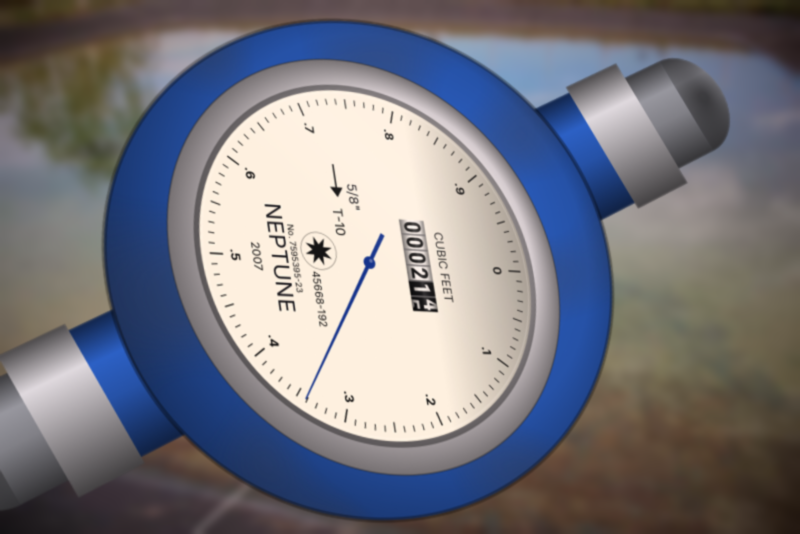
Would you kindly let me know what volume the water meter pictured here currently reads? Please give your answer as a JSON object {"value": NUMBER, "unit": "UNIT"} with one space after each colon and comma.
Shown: {"value": 214.34, "unit": "ft³"}
